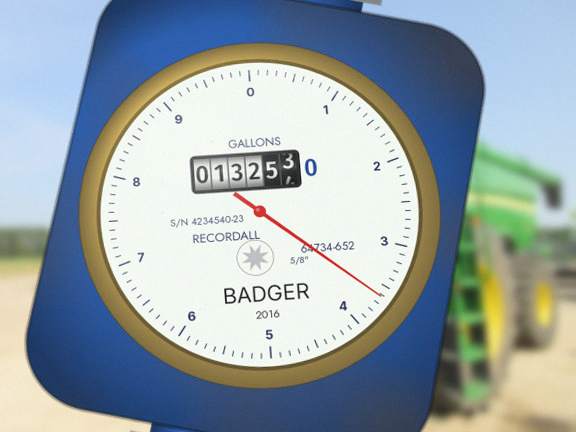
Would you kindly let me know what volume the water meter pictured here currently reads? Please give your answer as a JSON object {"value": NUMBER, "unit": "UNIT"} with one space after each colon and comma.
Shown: {"value": 132533.6, "unit": "gal"}
